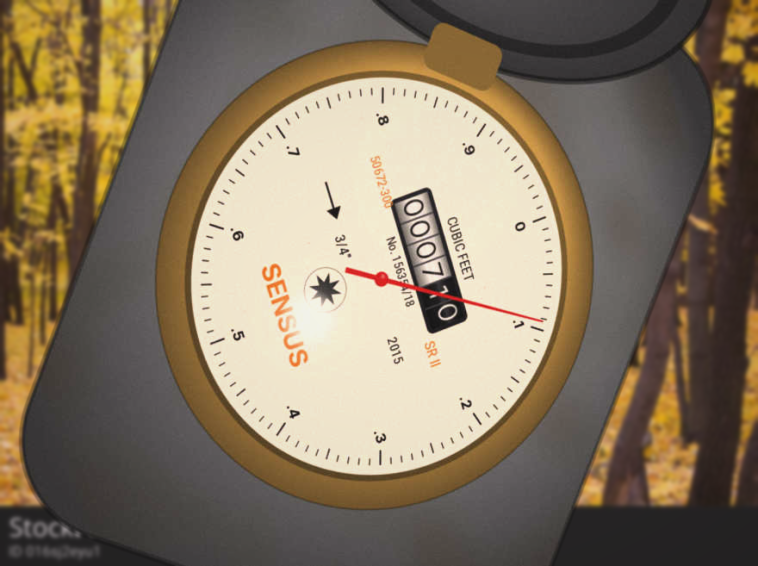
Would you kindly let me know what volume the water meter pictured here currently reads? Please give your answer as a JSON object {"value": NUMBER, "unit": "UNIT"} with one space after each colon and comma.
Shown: {"value": 710.09, "unit": "ft³"}
